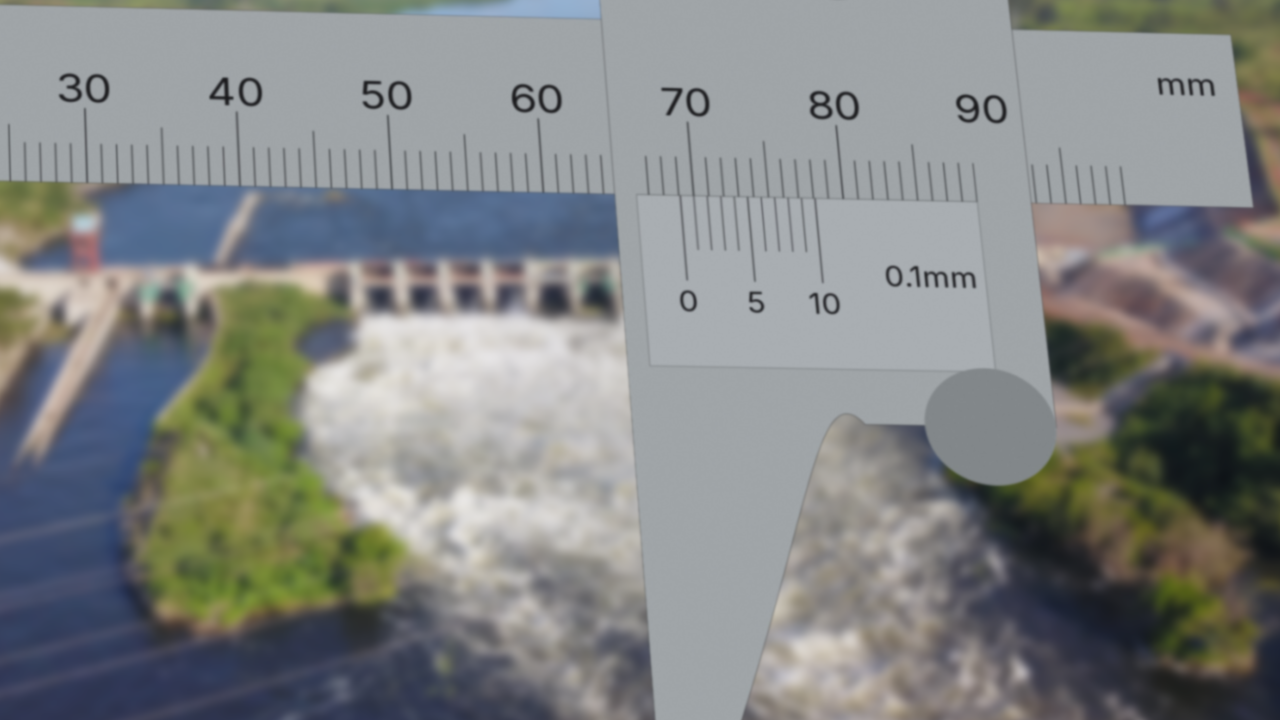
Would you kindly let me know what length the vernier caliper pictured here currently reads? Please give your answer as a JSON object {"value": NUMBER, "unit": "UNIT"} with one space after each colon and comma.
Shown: {"value": 69.1, "unit": "mm"}
